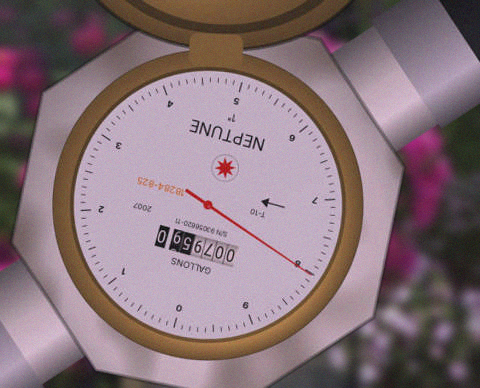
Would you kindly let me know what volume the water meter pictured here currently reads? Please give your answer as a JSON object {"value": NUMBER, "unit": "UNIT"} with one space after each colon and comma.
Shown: {"value": 79588.0, "unit": "gal"}
